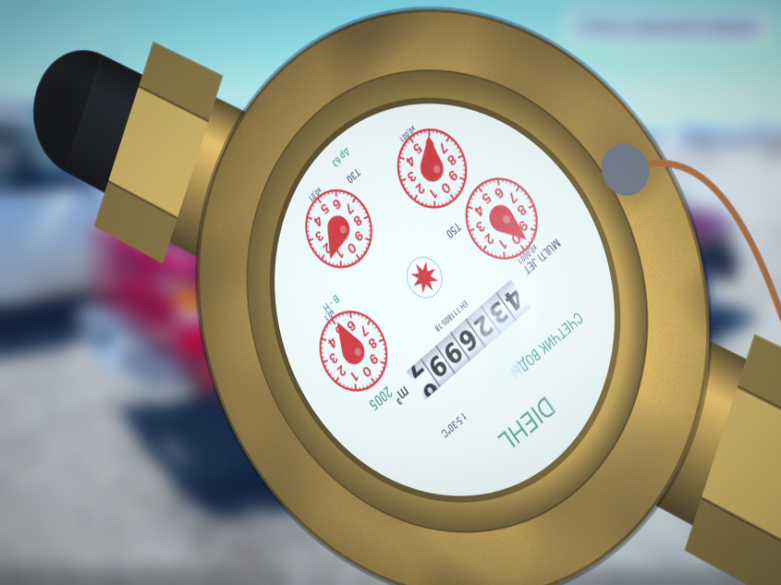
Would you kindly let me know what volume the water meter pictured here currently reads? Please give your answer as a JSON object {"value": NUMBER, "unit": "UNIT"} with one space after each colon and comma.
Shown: {"value": 4326996.5159, "unit": "m³"}
